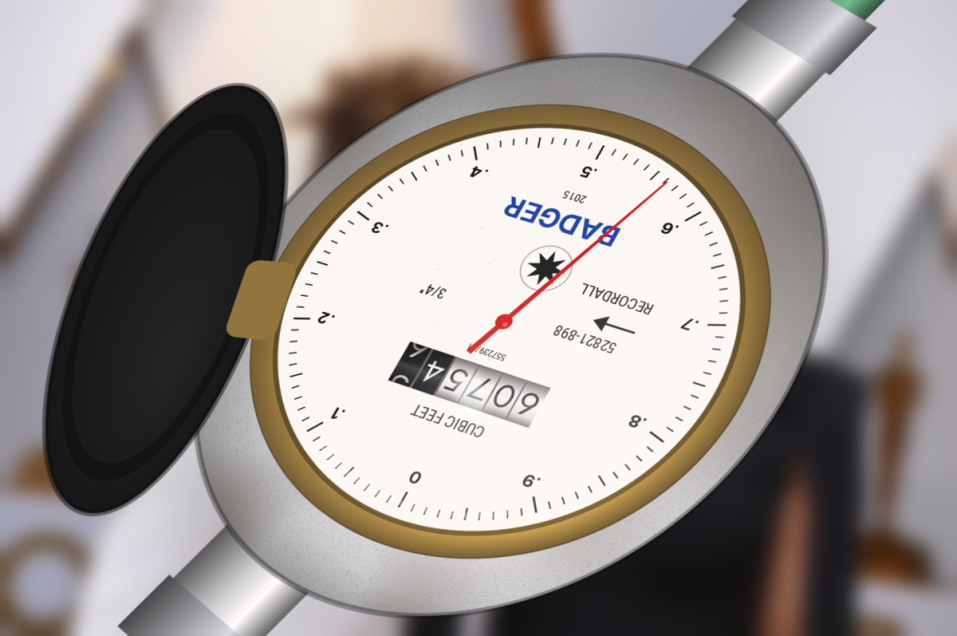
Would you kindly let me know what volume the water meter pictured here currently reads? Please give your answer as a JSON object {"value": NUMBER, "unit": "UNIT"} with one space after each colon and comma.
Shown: {"value": 607545.56, "unit": "ft³"}
